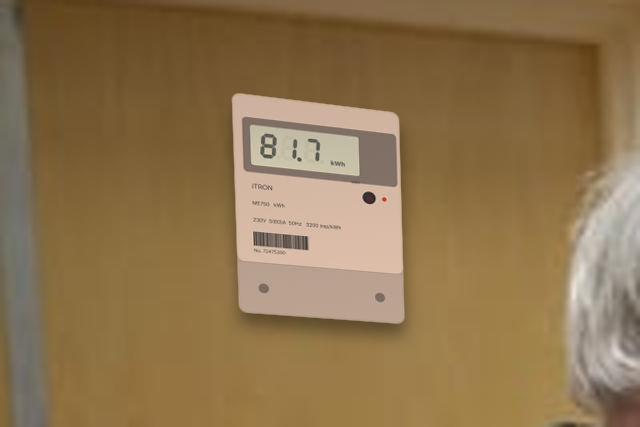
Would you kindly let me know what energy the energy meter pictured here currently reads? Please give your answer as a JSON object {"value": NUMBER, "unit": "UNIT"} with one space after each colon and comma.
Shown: {"value": 81.7, "unit": "kWh"}
